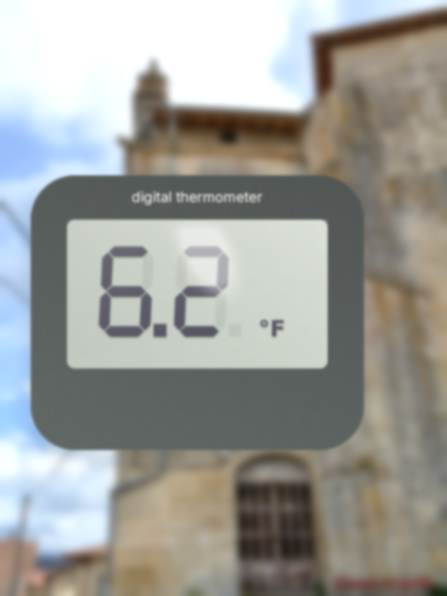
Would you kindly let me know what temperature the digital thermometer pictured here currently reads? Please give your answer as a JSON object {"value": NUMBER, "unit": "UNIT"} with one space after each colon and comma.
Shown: {"value": 6.2, "unit": "°F"}
